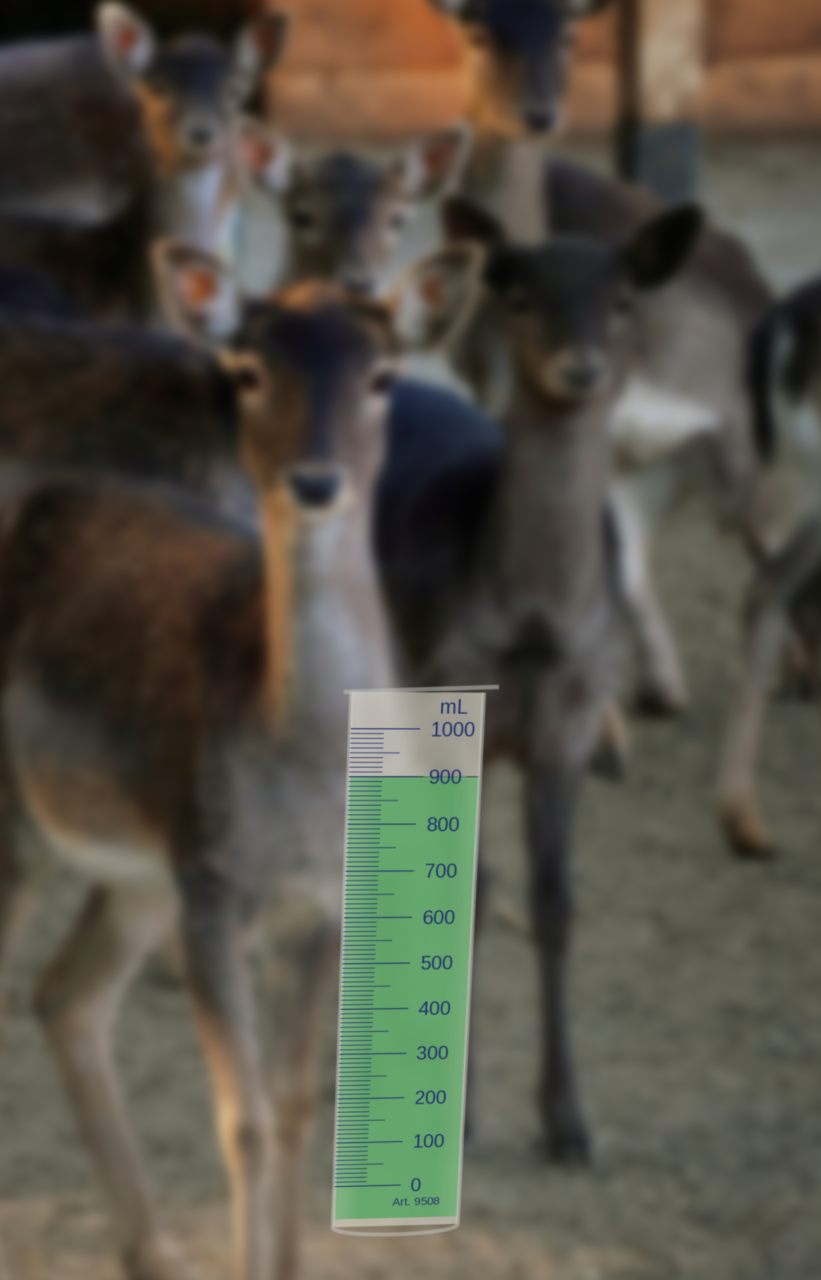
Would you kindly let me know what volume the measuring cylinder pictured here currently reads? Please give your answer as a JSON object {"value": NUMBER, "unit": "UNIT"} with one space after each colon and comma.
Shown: {"value": 900, "unit": "mL"}
